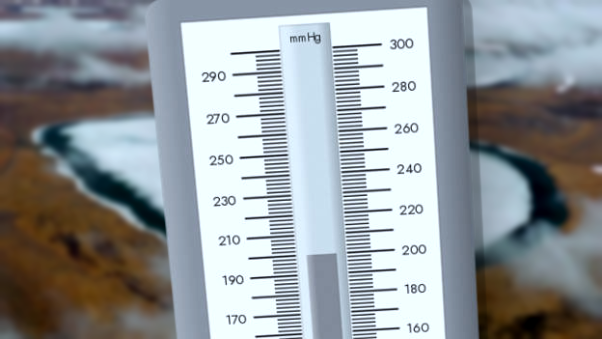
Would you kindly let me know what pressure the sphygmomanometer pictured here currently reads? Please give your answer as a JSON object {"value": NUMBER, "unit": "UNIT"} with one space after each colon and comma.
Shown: {"value": 200, "unit": "mmHg"}
